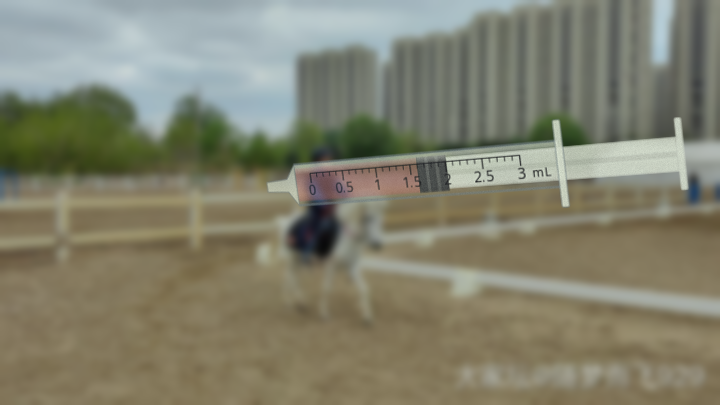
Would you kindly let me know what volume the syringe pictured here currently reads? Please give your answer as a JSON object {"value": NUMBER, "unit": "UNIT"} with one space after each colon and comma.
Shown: {"value": 1.6, "unit": "mL"}
